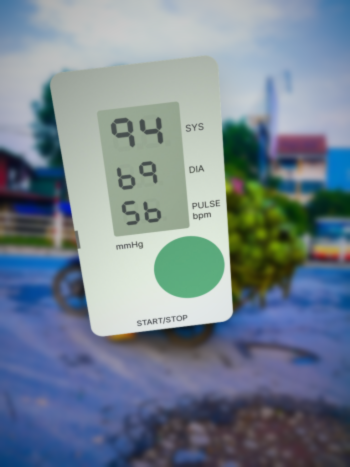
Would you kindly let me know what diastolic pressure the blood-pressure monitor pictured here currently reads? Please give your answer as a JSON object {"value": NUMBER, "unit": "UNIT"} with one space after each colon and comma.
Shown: {"value": 69, "unit": "mmHg"}
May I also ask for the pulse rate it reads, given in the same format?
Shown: {"value": 56, "unit": "bpm"}
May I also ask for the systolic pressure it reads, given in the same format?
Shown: {"value": 94, "unit": "mmHg"}
